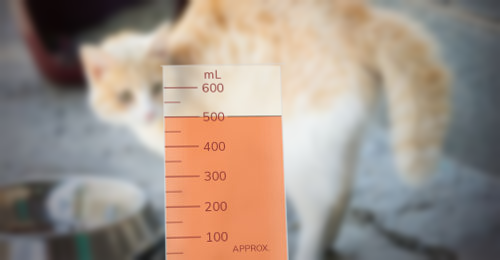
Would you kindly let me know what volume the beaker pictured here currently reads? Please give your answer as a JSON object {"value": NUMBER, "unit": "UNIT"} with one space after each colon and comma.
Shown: {"value": 500, "unit": "mL"}
